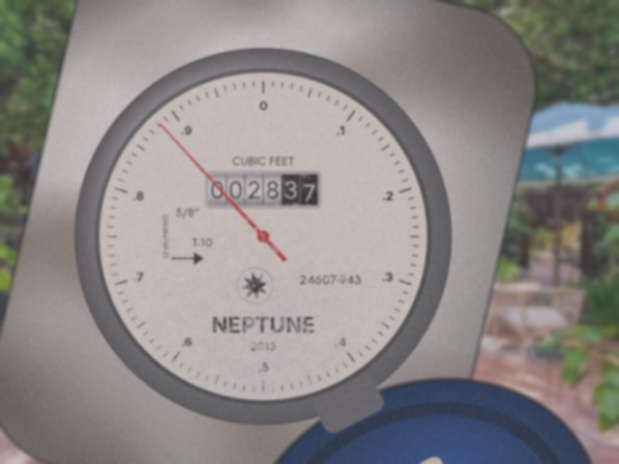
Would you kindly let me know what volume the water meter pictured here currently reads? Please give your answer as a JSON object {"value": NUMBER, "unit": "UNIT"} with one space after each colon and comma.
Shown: {"value": 2836.88, "unit": "ft³"}
